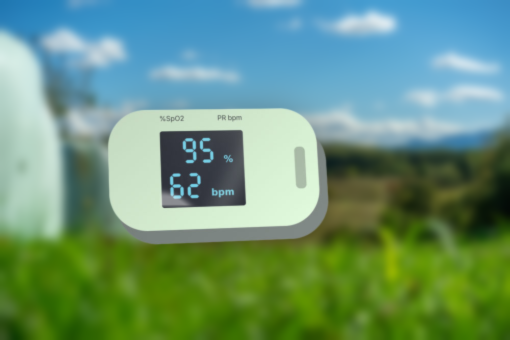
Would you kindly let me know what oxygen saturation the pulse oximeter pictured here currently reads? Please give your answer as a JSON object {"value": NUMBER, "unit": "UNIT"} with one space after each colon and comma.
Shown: {"value": 95, "unit": "%"}
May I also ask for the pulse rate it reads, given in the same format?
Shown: {"value": 62, "unit": "bpm"}
